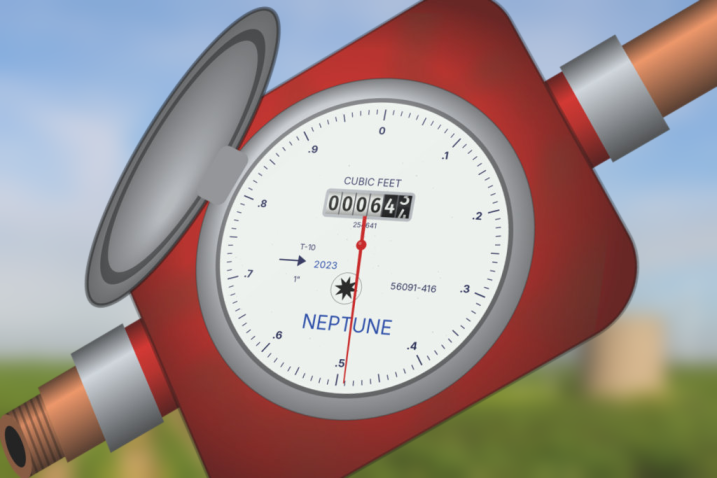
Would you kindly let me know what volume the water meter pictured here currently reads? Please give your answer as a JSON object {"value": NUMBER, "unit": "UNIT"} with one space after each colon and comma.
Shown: {"value": 643.49, "unit": "ft³"}
